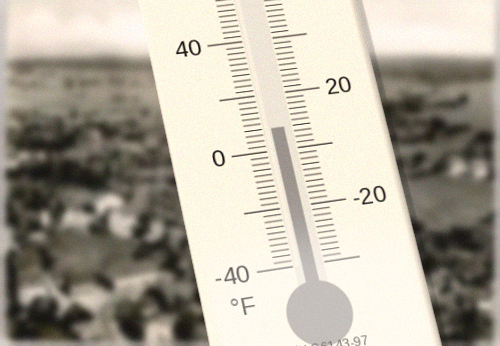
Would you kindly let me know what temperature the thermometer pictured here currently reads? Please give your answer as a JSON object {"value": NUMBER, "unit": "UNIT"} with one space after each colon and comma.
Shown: {"value": 8, "unit": "°F"}
